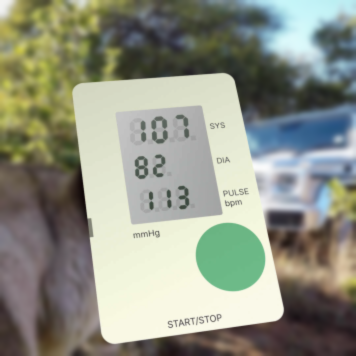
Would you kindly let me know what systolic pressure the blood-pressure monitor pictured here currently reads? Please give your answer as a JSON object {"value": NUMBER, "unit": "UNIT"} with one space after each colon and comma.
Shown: {"value": 107, "unit": "mmHg"}
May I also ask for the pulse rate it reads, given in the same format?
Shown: {"value": 113, "unit": "bpm"}
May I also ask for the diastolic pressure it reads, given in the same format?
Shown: {"value": 82, "unit": "mmHg"}
